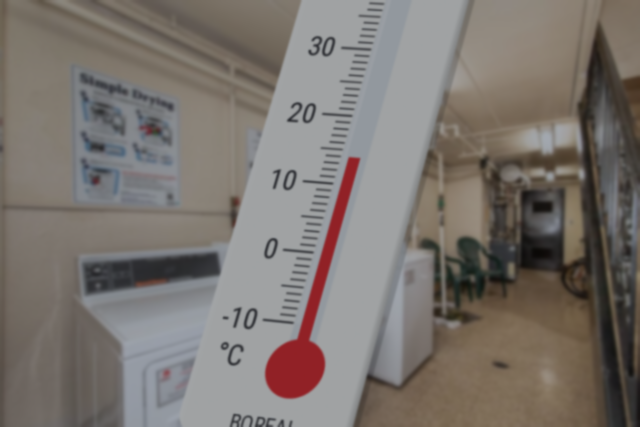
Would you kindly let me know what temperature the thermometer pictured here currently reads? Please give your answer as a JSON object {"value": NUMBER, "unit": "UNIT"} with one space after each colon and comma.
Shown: {"value": 14, "unit": "°C"}
